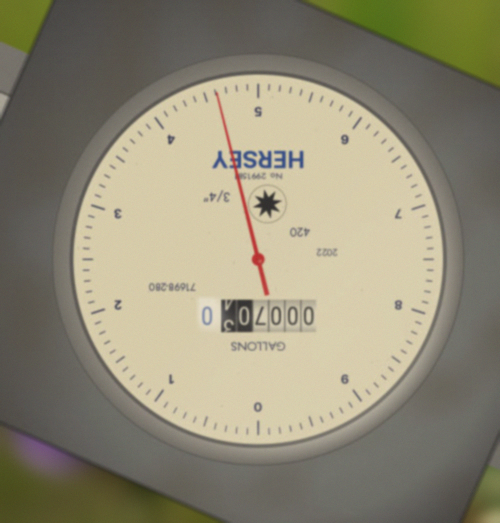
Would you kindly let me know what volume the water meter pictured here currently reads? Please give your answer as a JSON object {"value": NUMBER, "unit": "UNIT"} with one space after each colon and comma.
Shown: {"value": 7034.6, "unit": "gal"}
